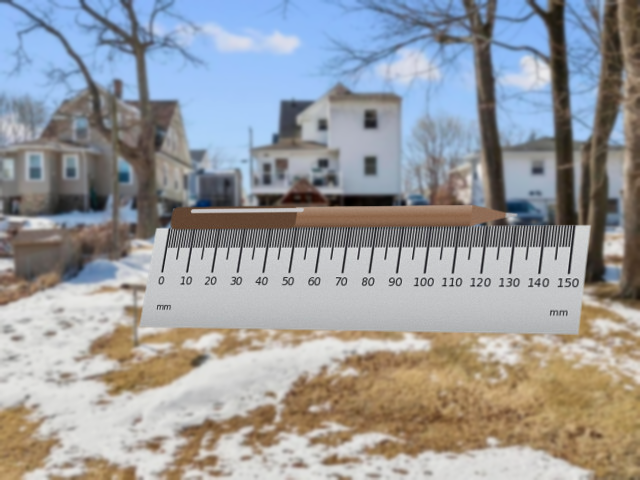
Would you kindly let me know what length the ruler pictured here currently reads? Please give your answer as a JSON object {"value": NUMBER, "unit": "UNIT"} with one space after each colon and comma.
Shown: {"value": 130, "unit": "mm"}
